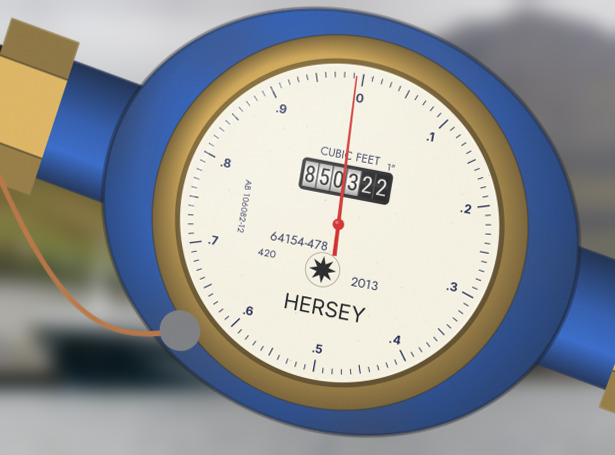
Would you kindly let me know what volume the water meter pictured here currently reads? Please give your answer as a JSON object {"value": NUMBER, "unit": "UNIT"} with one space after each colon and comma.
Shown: {"value": 850321.99, "unit": "ft³"}
